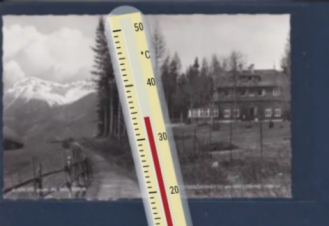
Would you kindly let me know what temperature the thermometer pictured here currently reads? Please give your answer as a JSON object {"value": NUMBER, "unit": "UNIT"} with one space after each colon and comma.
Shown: {"value": 34, "unit": "°C"}
